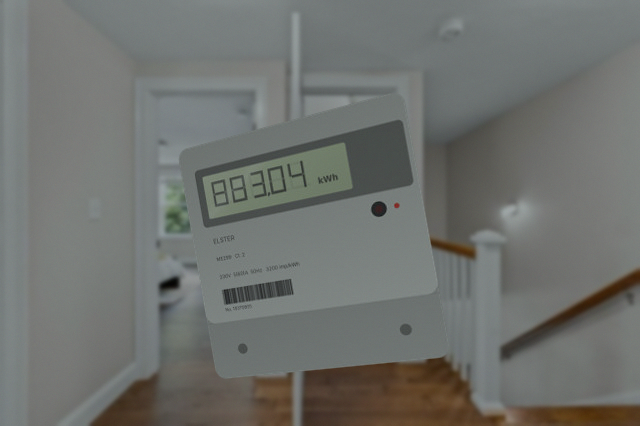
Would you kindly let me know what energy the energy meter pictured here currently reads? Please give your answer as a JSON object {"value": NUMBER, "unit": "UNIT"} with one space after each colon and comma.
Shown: {"value": 883.04, "unit": "kWh"}
